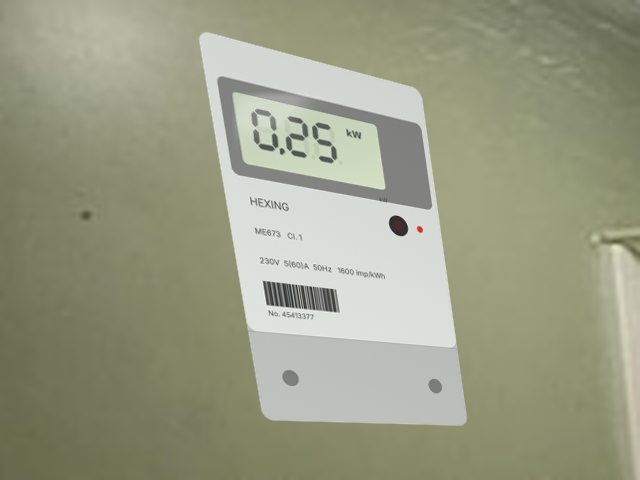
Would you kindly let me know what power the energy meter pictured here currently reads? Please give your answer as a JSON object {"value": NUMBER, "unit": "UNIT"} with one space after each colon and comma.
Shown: {"value": 0.25, "unit": "kW"}
